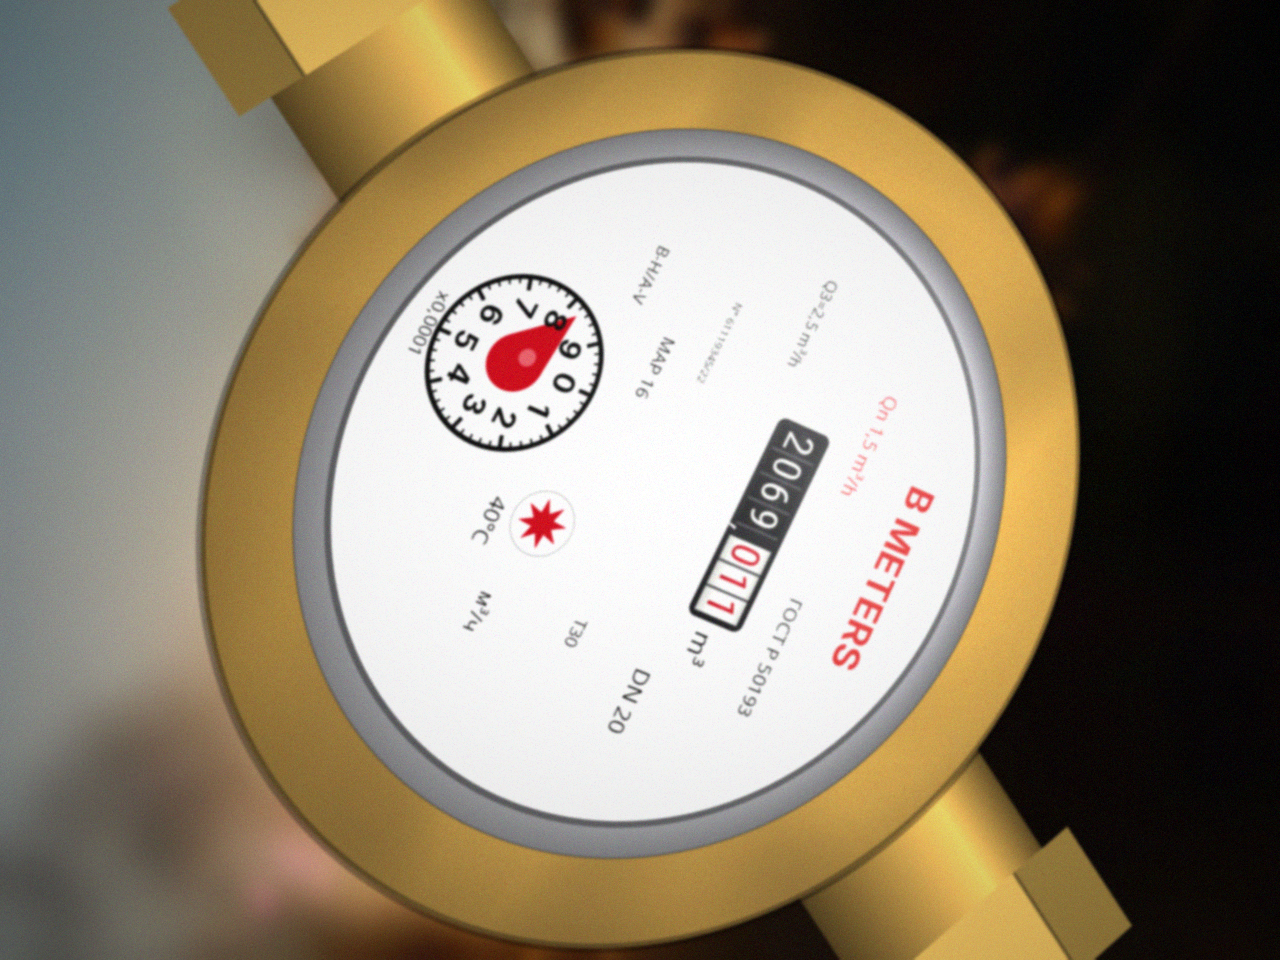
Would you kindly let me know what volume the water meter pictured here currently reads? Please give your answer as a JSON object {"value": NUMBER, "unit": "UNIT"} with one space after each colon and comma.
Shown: {"value": 2069.0118, "unit": "m³"}
